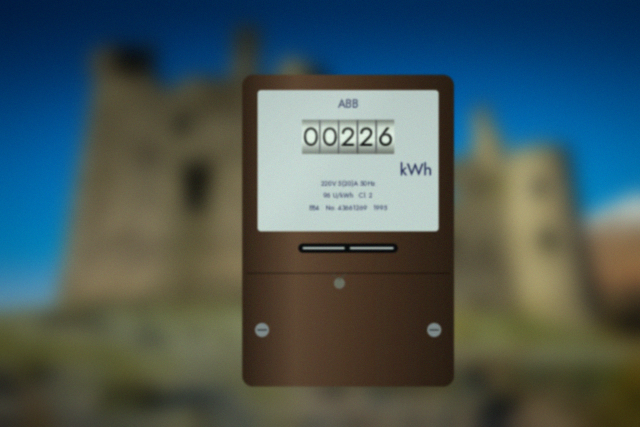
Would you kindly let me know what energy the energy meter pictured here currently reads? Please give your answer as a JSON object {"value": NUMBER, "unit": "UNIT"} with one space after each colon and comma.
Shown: {"value": 226, "unit": "kWh"}
